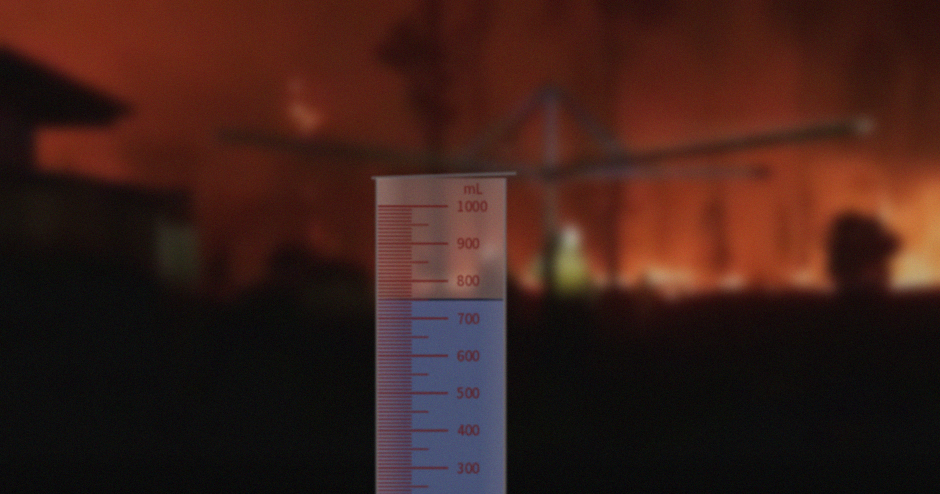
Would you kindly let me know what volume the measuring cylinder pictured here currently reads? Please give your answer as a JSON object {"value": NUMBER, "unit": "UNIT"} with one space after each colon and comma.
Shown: {"value": 750, "unit": "mL"}
